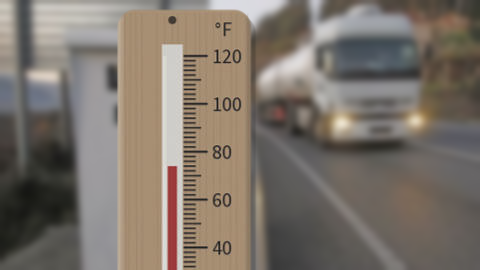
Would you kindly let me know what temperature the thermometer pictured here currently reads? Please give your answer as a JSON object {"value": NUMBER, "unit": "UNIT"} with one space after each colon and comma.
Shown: {"value": 74, "unit": "°F"}
